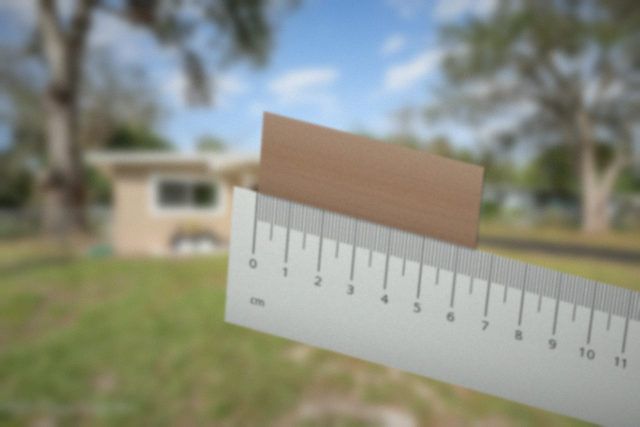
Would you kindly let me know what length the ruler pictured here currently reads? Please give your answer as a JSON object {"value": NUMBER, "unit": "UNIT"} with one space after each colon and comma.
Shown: {"value": 6.5, "unit": "cm"}
